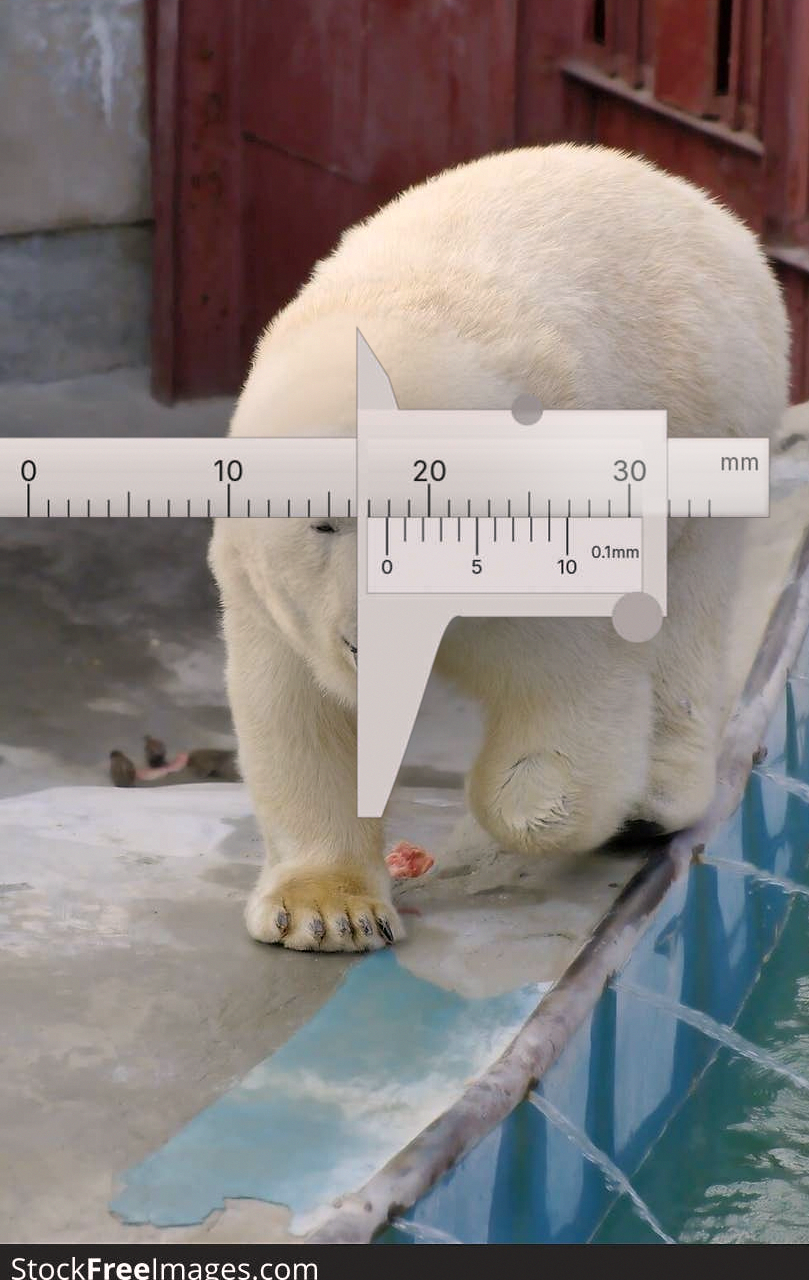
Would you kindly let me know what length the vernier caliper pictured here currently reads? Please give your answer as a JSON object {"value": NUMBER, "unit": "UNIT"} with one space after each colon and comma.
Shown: {"value": 17.9, "unit": "mm"}
